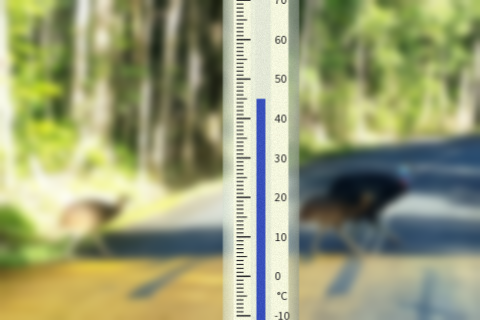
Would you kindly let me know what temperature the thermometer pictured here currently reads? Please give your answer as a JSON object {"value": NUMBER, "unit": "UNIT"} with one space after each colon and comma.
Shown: {"value": 45, "unit": "°C"}
